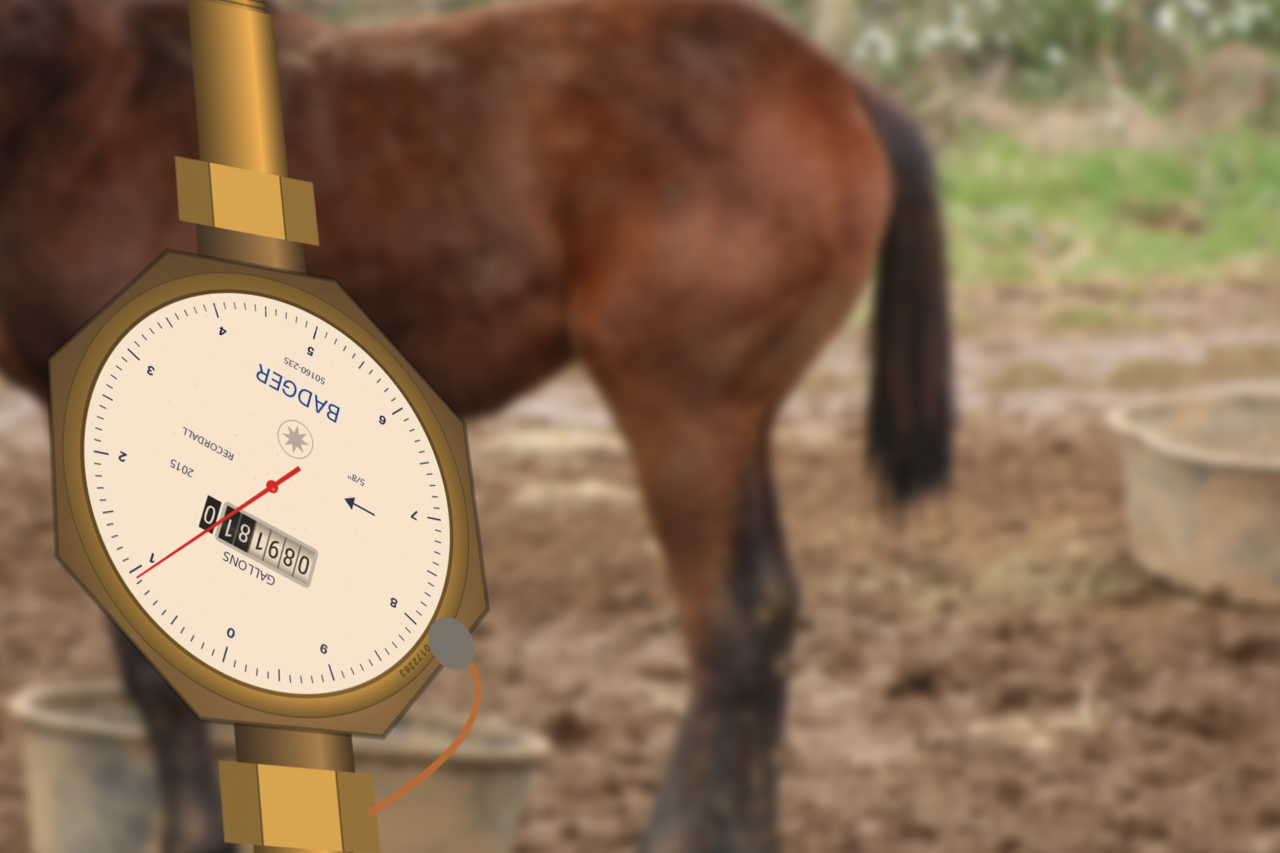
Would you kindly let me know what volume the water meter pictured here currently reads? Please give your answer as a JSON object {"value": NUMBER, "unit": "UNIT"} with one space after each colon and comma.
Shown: {"value": 891810.9, "unit": "gal"}
